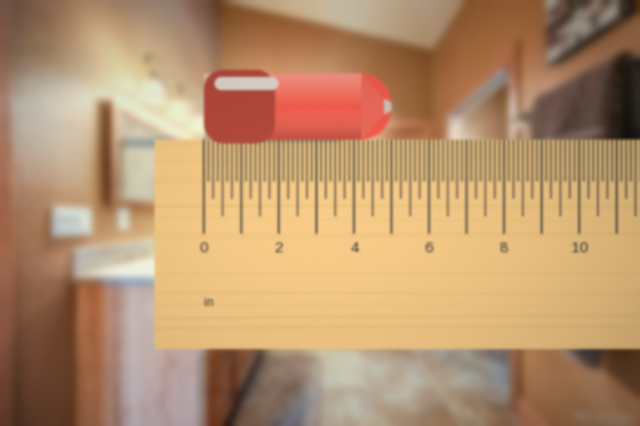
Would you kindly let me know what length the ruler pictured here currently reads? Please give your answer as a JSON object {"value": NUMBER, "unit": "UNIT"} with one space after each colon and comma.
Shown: {"value": 5, "unit": "in"}
